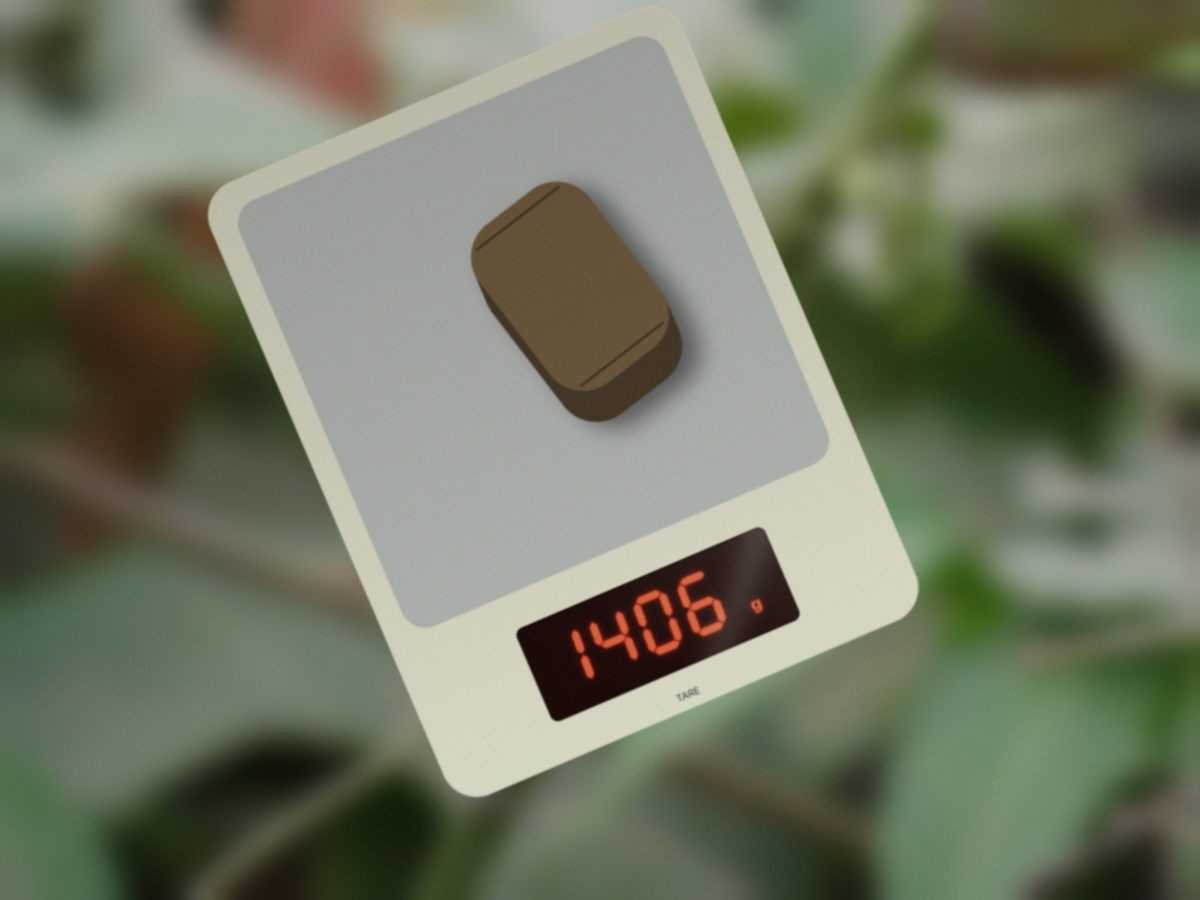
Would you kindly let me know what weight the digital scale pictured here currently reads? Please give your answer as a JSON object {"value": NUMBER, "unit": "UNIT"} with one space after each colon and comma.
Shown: {"value": 1406, "unit": "g"}
